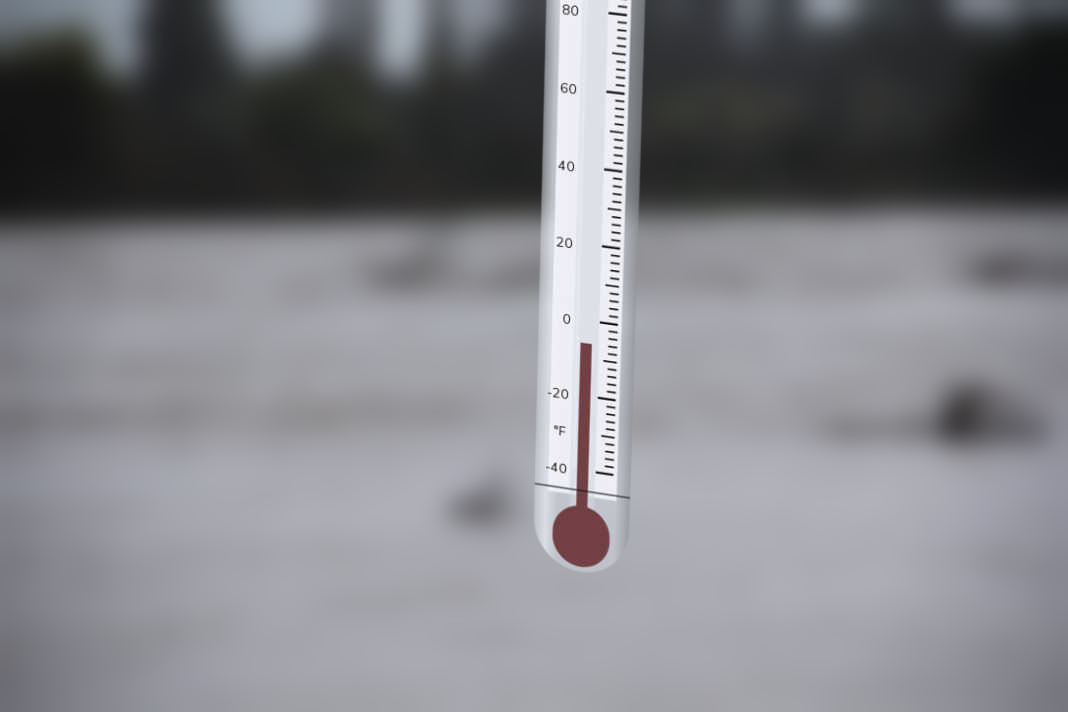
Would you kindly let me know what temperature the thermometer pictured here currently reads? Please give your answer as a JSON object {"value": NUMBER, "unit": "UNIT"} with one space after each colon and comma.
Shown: {"value": -6, "unit": "°F"}
